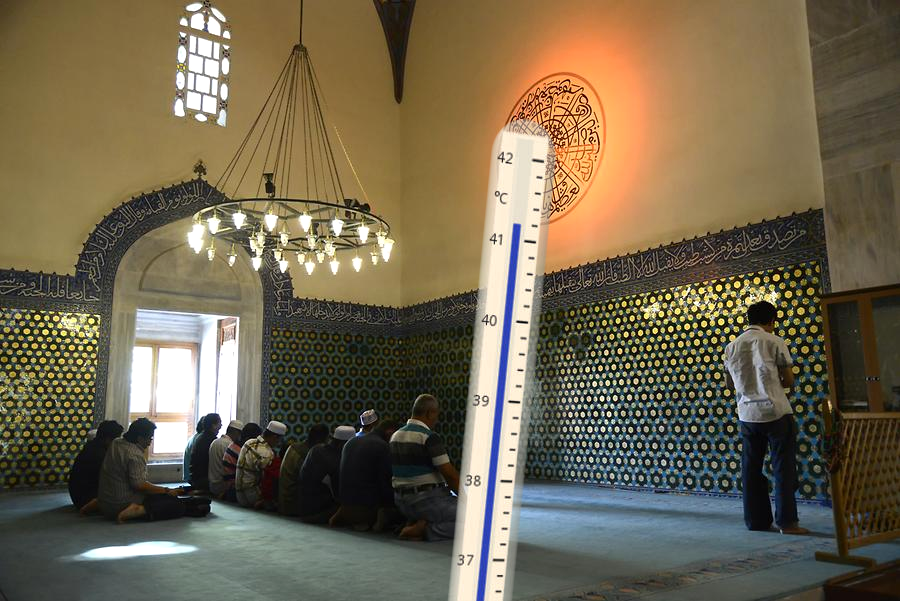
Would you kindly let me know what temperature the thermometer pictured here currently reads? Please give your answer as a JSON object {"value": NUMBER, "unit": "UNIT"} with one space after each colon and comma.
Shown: {"value": 41.2, "unit": "°C"}
